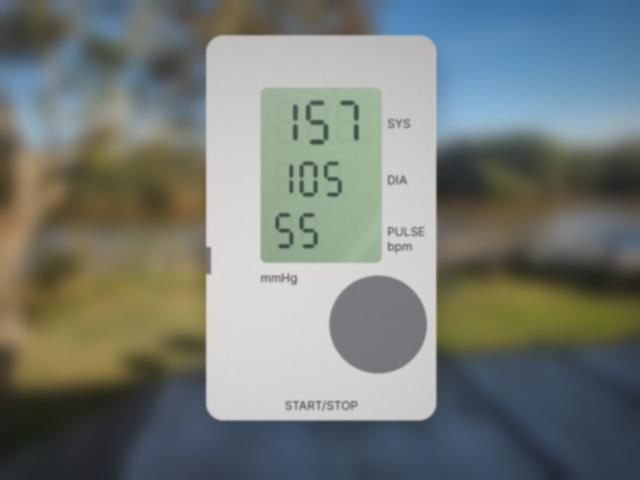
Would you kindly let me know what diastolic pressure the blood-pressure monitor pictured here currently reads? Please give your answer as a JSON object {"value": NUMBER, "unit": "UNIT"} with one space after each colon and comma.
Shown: {"value": 105, "unit": "mmHg"}
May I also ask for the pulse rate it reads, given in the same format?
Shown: {"value": 55, "unit": "bpm"}
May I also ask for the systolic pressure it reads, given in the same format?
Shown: {"value": 157, "unit": "mmHg"}
